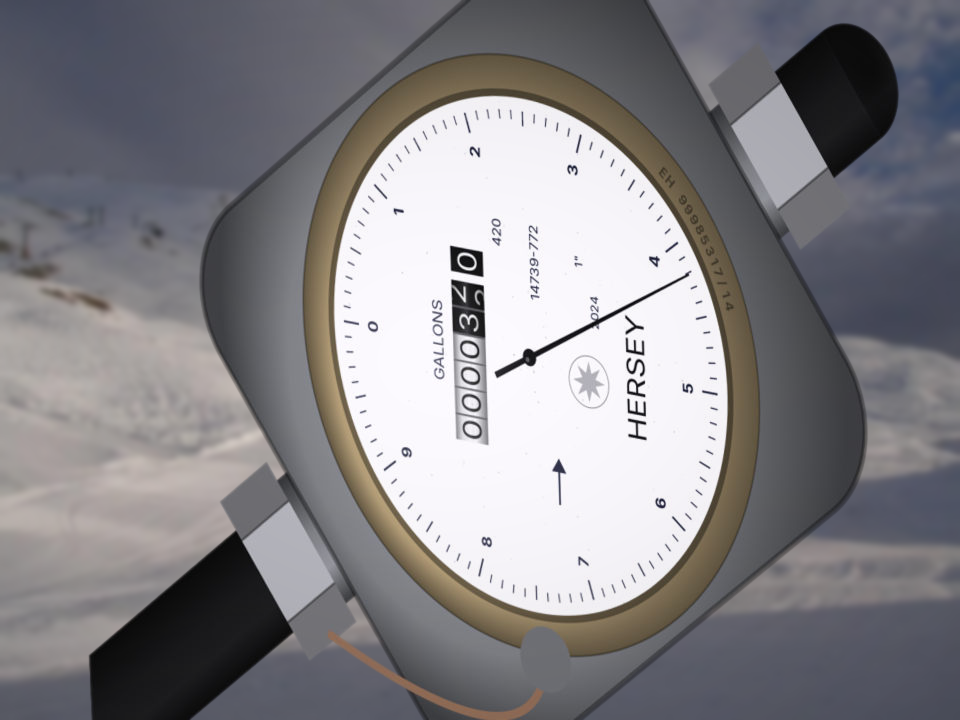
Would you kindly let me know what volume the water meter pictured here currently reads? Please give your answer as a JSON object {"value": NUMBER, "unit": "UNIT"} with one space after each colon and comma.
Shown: {"value": 324.2, "unit": "gal"}
